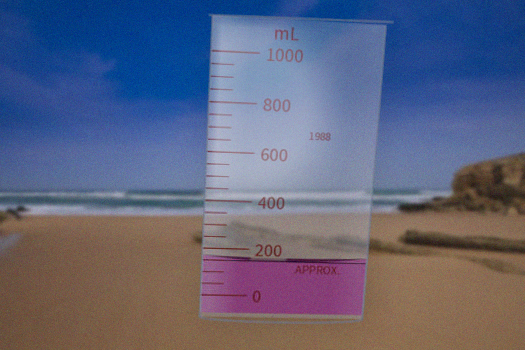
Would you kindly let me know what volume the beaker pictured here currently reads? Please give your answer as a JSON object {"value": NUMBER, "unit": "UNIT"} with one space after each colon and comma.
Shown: {"value": 150, "unit": "mL"}
